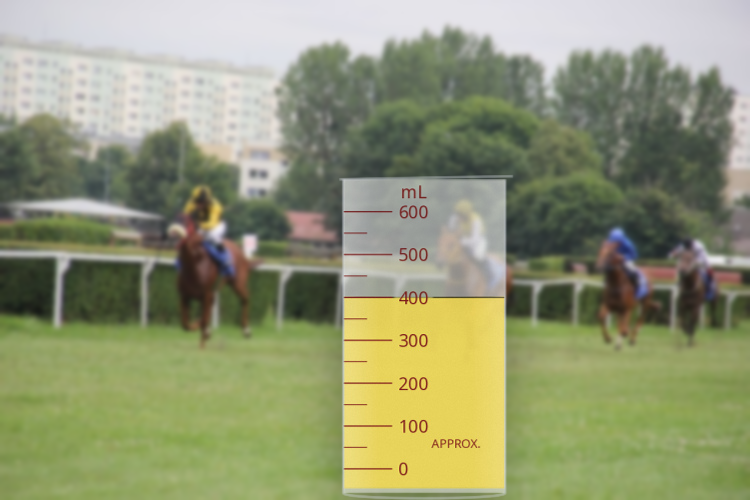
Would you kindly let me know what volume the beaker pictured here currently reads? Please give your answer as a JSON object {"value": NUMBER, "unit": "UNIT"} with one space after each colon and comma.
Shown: {"value": 400, "unit": "mL"}
